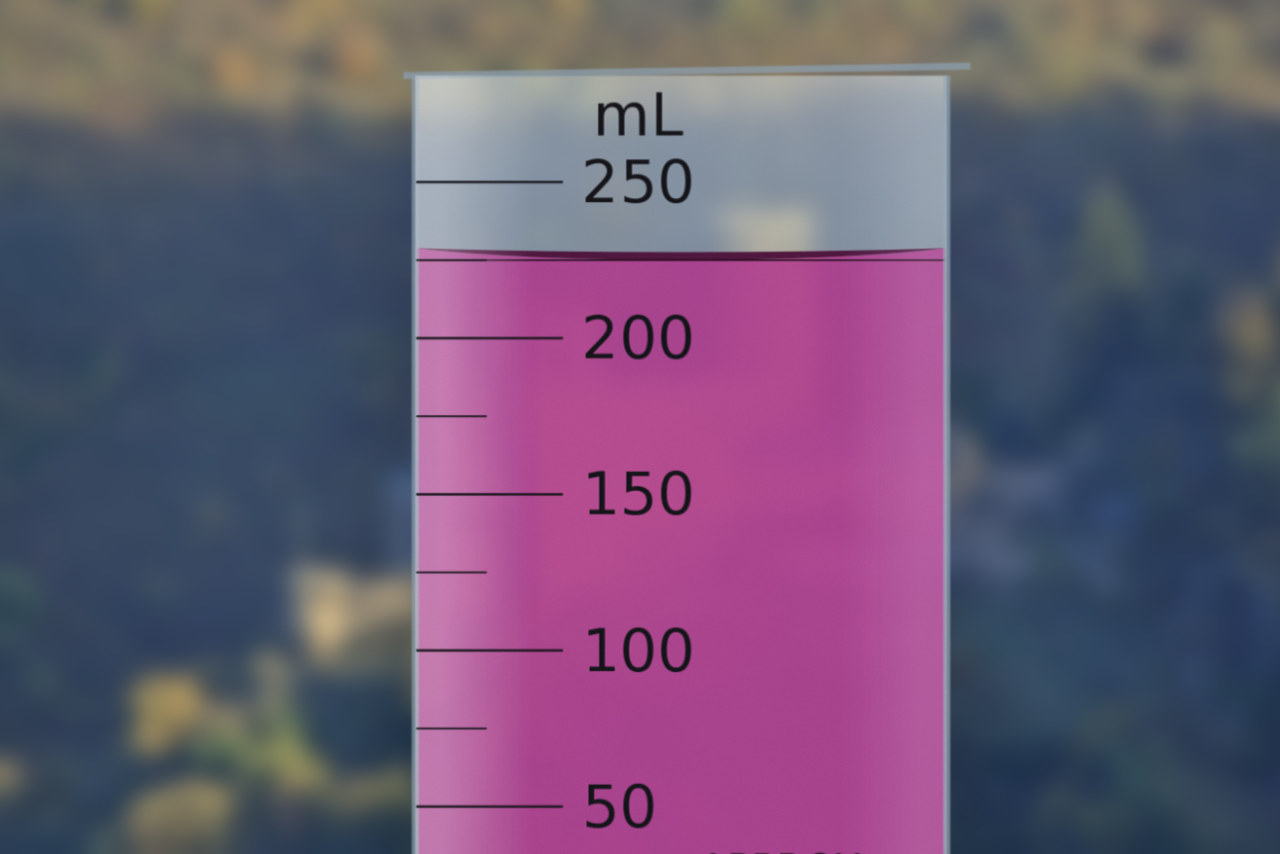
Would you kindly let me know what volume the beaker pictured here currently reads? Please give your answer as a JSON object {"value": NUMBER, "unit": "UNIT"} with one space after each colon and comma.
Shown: {"value": 225, "unit": "mL"}
